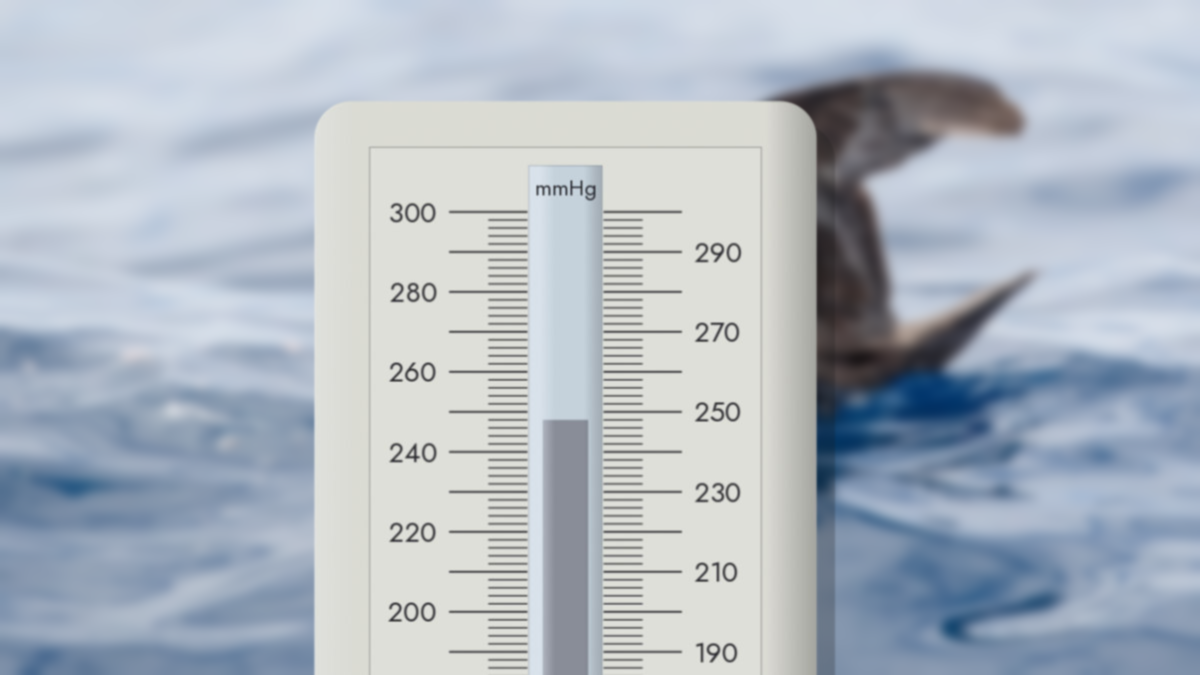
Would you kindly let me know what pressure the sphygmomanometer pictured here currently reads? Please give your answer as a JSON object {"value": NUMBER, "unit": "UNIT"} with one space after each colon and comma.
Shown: {"value": 248, "unit": "mmHg"}
